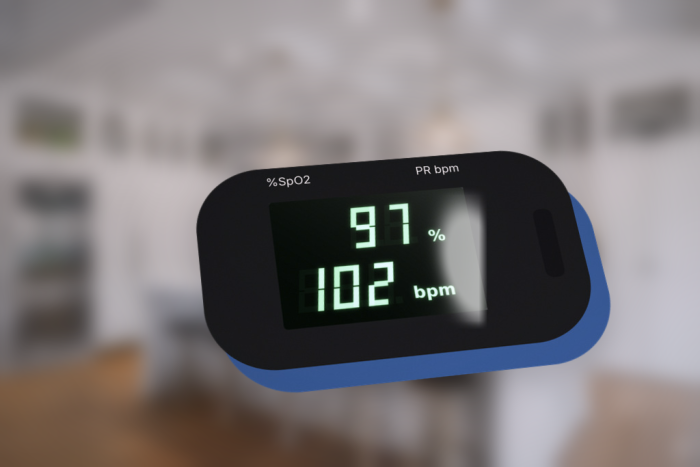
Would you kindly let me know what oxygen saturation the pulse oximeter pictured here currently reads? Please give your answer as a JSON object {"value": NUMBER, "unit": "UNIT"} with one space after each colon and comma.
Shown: {"value": 97, "unit": "%"}
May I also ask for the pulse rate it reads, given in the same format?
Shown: {"value": 102, "unit": "bpm"}
